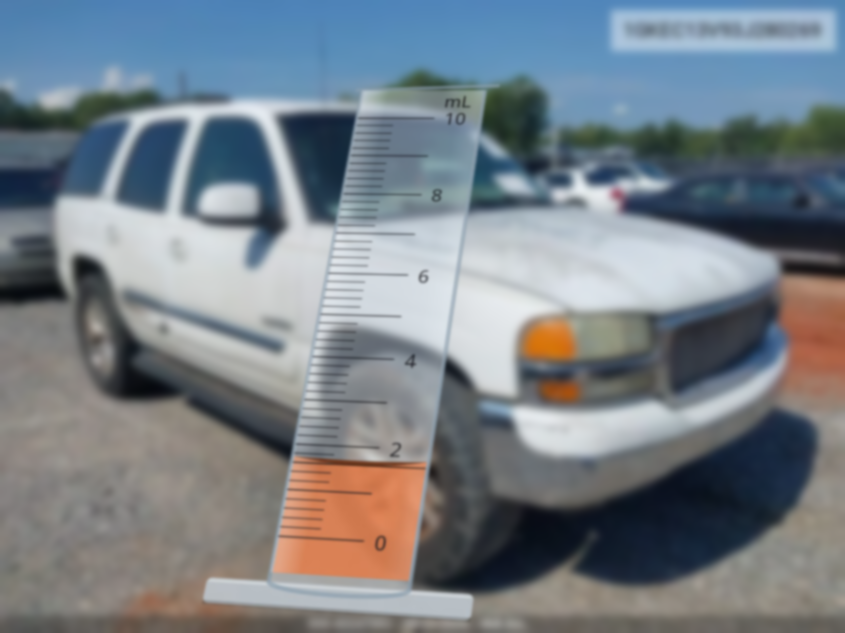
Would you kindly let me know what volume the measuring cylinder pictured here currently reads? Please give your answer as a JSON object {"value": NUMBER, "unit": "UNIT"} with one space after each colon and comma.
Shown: {"value": 1.6, "unit": "mL"}
